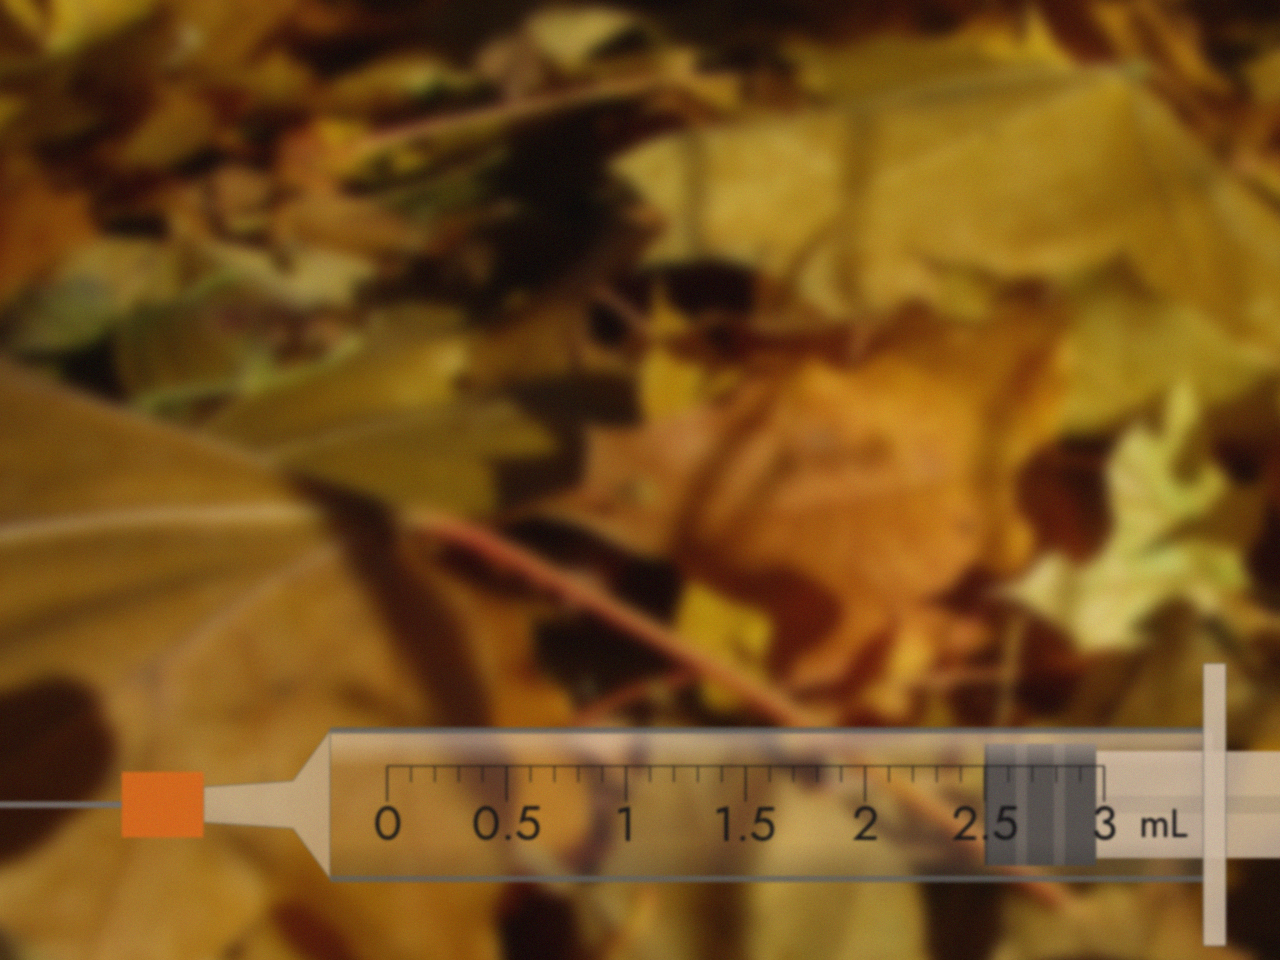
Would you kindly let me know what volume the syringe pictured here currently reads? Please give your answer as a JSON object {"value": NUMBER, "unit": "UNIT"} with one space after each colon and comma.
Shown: {"value": 2.5, "unit": "mL"}
